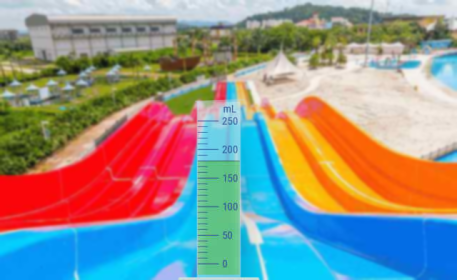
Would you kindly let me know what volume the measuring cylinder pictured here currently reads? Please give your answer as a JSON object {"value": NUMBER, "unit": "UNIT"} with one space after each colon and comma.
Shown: {"value": 180, "unit": "mL"}
